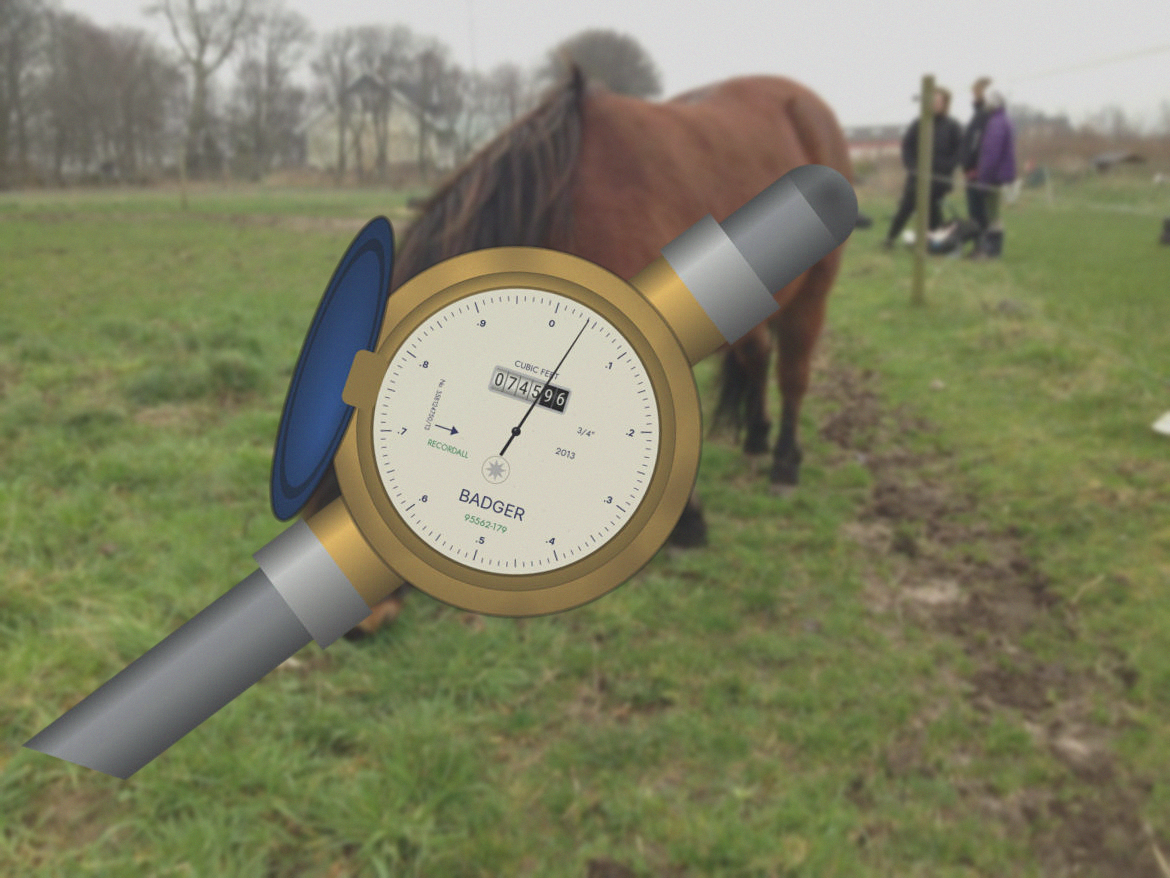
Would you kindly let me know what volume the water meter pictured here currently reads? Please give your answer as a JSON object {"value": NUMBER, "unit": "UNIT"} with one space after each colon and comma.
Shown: {"value": 74596.04, "unit": "ft³"}
